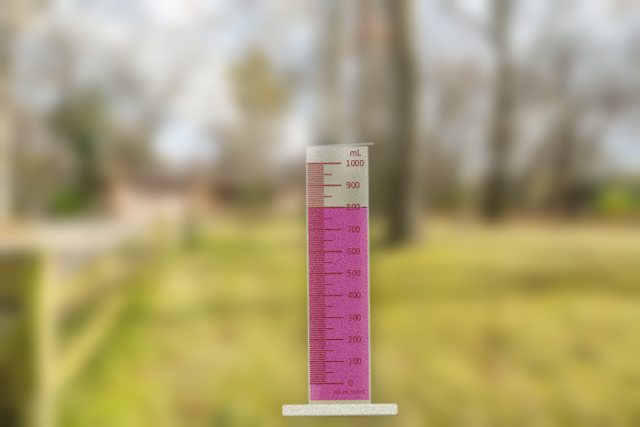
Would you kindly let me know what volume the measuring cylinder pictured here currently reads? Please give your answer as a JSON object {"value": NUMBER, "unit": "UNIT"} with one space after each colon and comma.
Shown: {"value": 800, "unit": "mL"}
